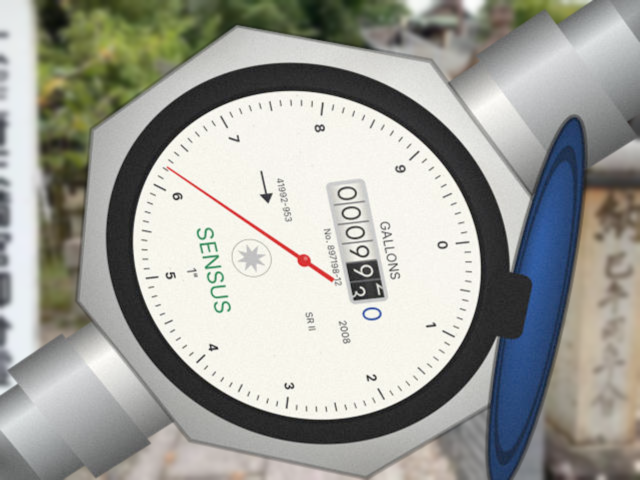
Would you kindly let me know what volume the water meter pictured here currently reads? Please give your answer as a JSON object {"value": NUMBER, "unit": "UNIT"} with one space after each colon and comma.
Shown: {"value": 9926.2, "unit": "gal"}
